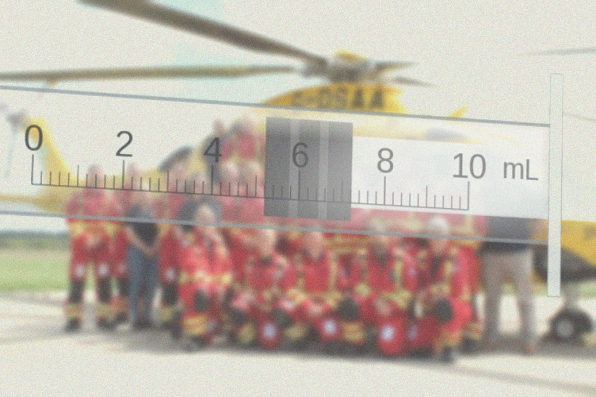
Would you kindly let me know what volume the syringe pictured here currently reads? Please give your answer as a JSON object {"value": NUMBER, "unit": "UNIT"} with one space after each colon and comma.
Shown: {"value": 5.2, "unit": "mL"}
